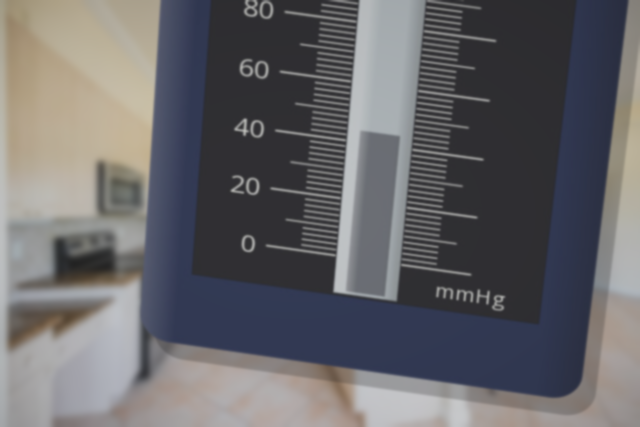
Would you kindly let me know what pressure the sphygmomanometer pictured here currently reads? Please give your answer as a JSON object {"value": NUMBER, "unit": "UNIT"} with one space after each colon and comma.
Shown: {"value": 44, "unit": "mmHg"}
